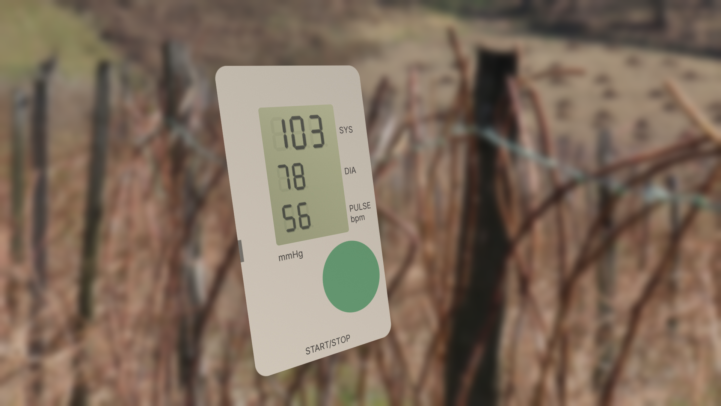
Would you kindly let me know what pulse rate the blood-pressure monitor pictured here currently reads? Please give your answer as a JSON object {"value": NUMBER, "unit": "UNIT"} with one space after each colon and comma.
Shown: {"value": 56, "unit": "bpm"}
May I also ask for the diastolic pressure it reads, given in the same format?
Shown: {"value": 78, "unit": "mmHg"}
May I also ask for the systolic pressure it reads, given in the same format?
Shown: {"value": 103, "unit": "mmHg"}
